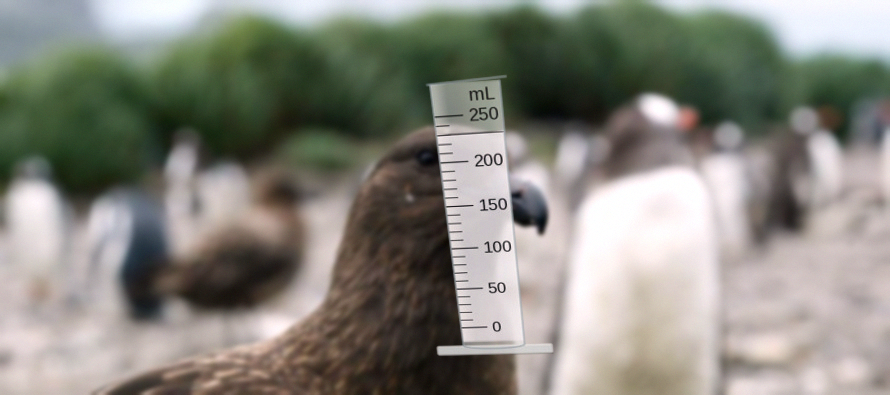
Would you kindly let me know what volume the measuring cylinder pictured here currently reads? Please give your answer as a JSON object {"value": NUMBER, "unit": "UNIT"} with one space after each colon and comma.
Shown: {"value": 230, "unit": "mL"}
